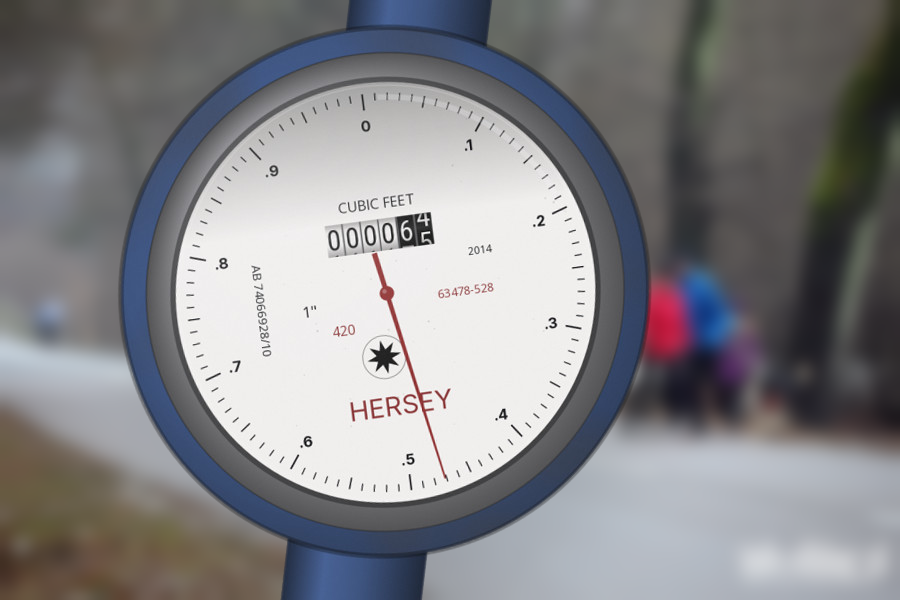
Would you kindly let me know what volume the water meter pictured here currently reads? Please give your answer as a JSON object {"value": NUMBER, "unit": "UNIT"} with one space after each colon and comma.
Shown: {"value": 64.47, "unit": "ft³"}
